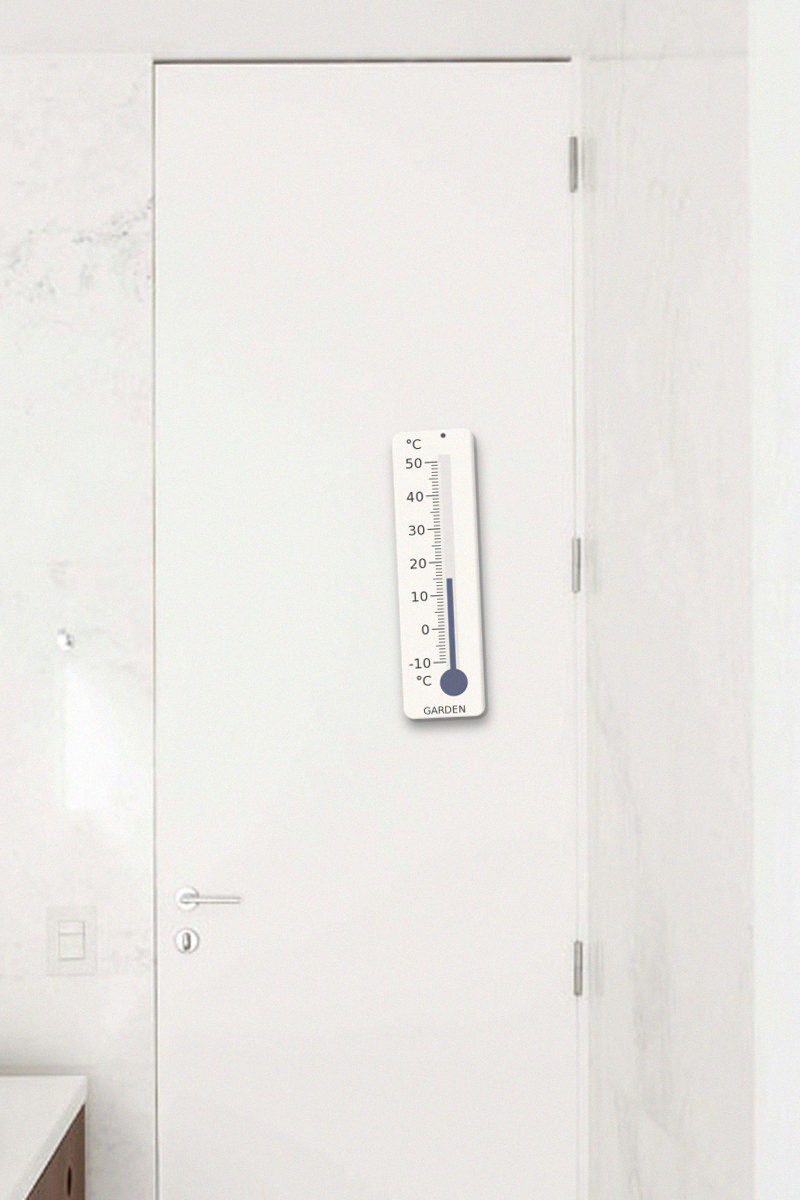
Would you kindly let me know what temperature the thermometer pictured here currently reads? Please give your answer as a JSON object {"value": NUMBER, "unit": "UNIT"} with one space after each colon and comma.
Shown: {"value": 15, "unit": "°C"}
